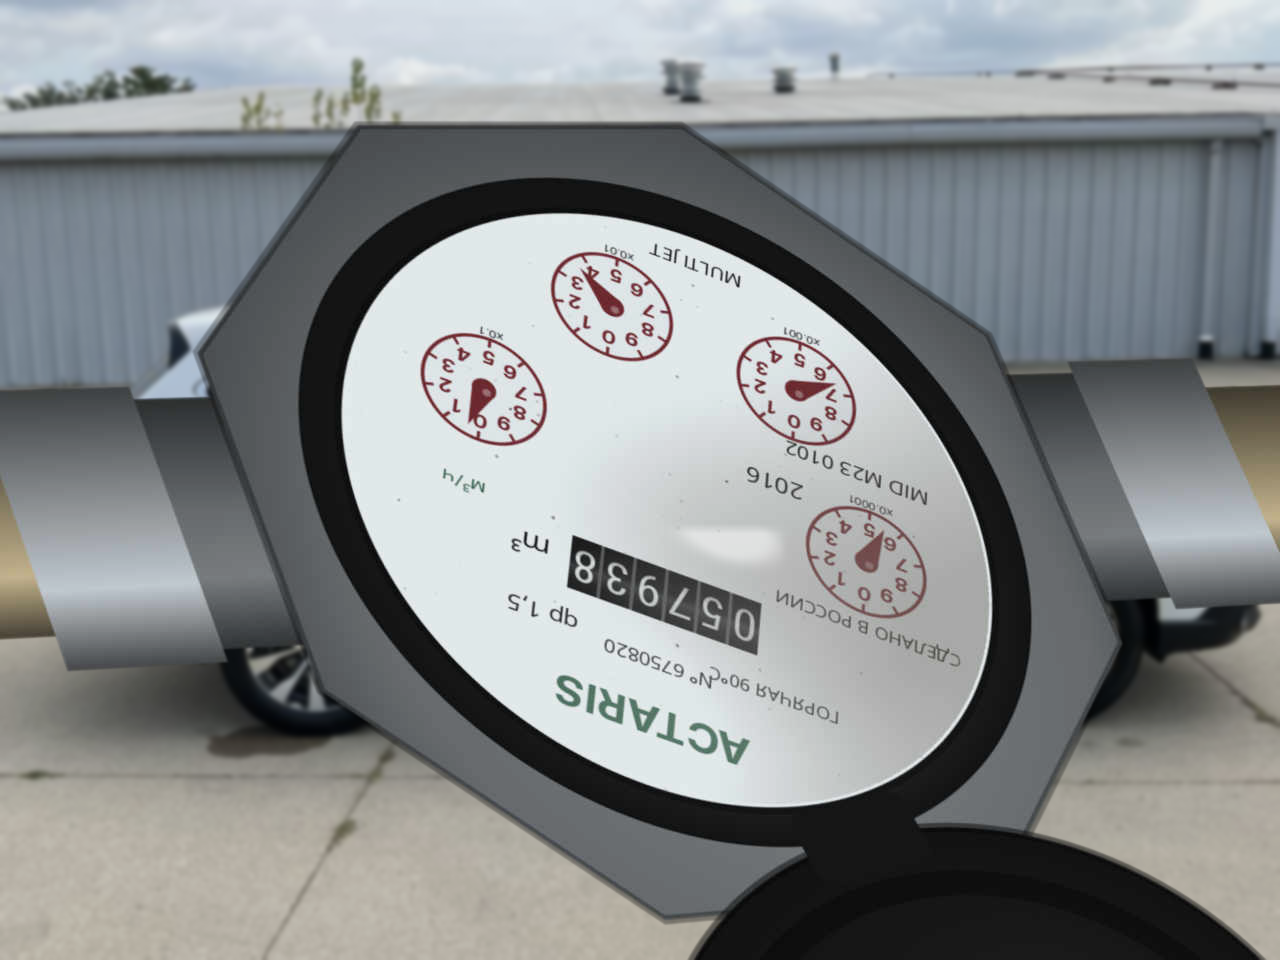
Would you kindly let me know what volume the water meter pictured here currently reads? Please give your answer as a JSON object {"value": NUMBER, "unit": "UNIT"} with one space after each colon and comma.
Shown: {"value": 57938.0365, "unit": "m³"}
